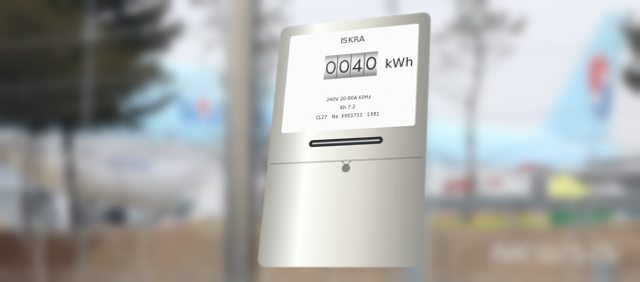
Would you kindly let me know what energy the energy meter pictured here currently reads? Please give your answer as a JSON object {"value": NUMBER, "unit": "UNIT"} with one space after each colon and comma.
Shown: {"value": 40, "unit": "kWh"}
